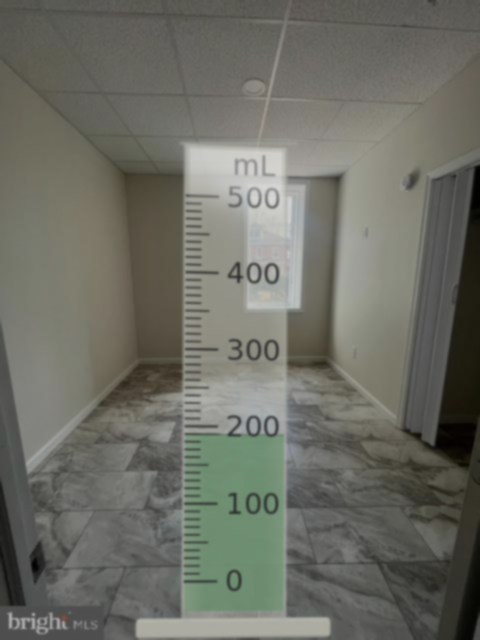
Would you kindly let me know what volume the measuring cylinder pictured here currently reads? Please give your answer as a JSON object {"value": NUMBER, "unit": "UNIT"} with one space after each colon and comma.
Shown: {"value": 190, "unit": "mL"}
